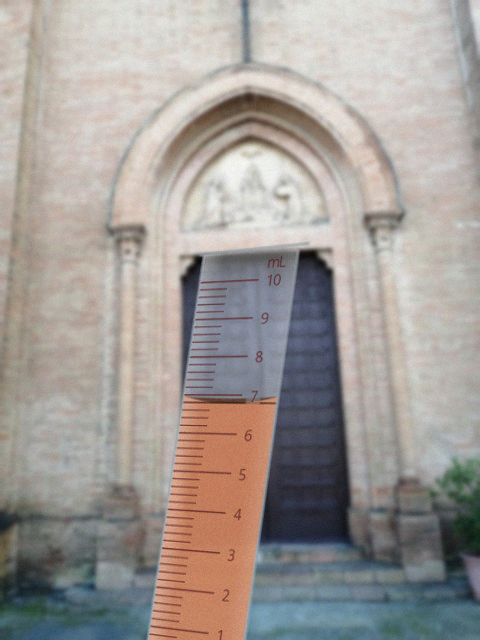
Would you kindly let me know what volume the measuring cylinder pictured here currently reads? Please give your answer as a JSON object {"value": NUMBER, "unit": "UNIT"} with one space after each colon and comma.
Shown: {"value": 6.8, "unit": "mL"}
